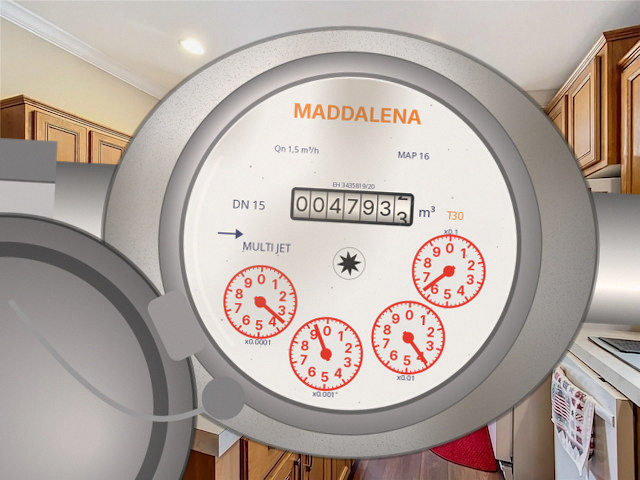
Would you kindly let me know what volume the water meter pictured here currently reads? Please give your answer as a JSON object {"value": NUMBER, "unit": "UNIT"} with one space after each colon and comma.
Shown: {"value": 47932.6393, "unit": "m³"}
